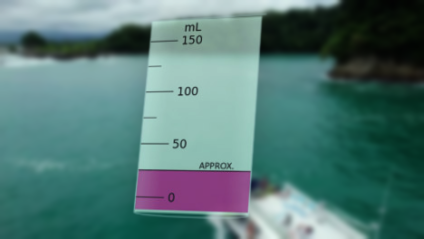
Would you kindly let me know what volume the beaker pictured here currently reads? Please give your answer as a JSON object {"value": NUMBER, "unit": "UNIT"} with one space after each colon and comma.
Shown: {"value": 25, "unit": "mL"}
